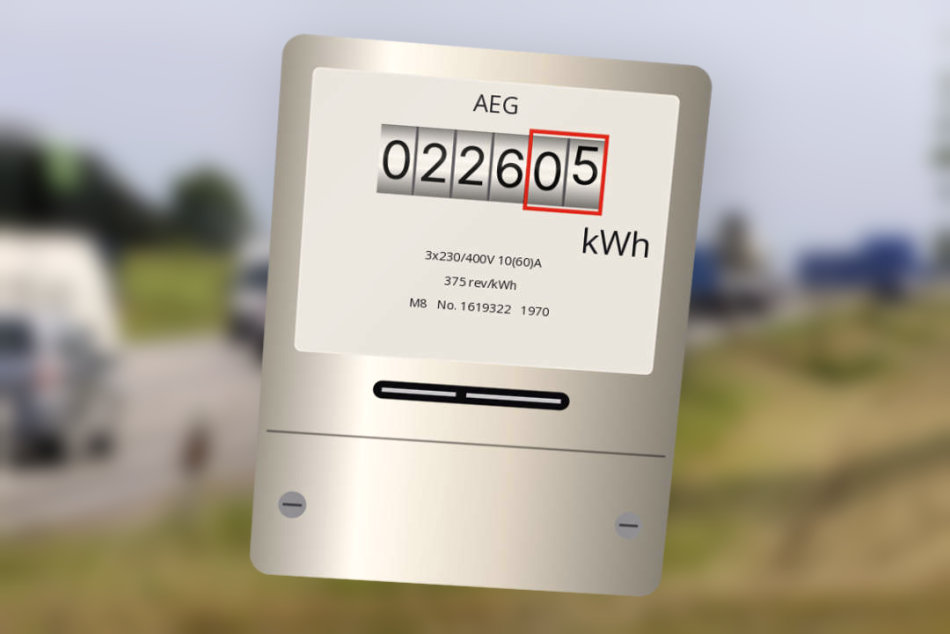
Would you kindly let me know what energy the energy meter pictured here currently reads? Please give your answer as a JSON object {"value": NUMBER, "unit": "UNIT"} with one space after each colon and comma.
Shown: {"value": 226.05, "unit": "kWh"}
